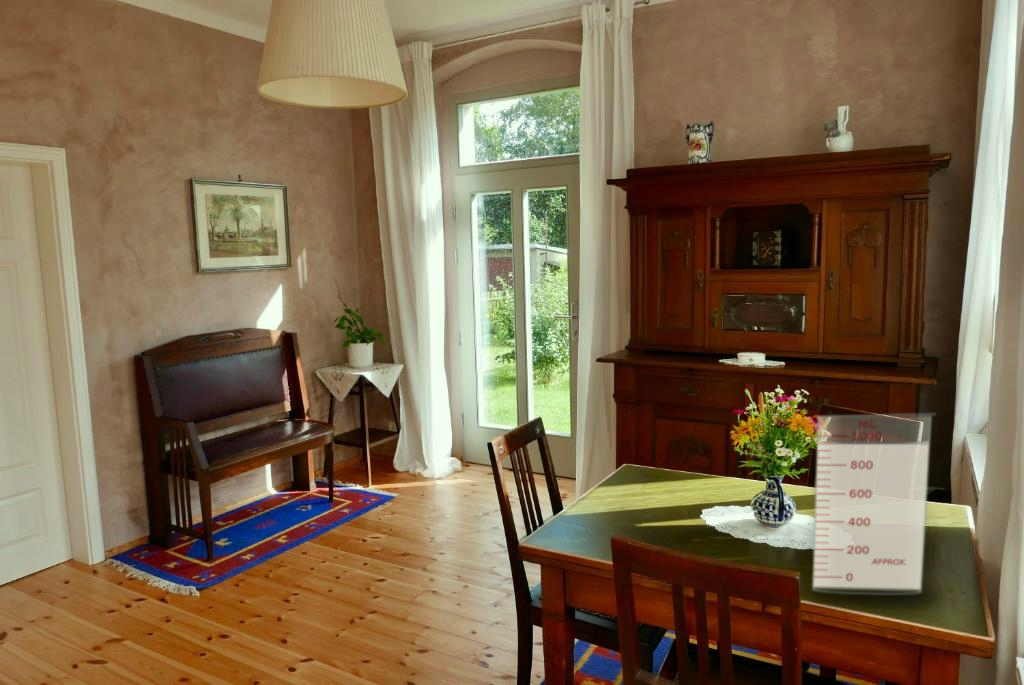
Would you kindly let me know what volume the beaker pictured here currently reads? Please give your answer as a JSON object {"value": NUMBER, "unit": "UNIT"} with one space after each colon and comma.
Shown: {"value": 950, "unit": "mL"}
